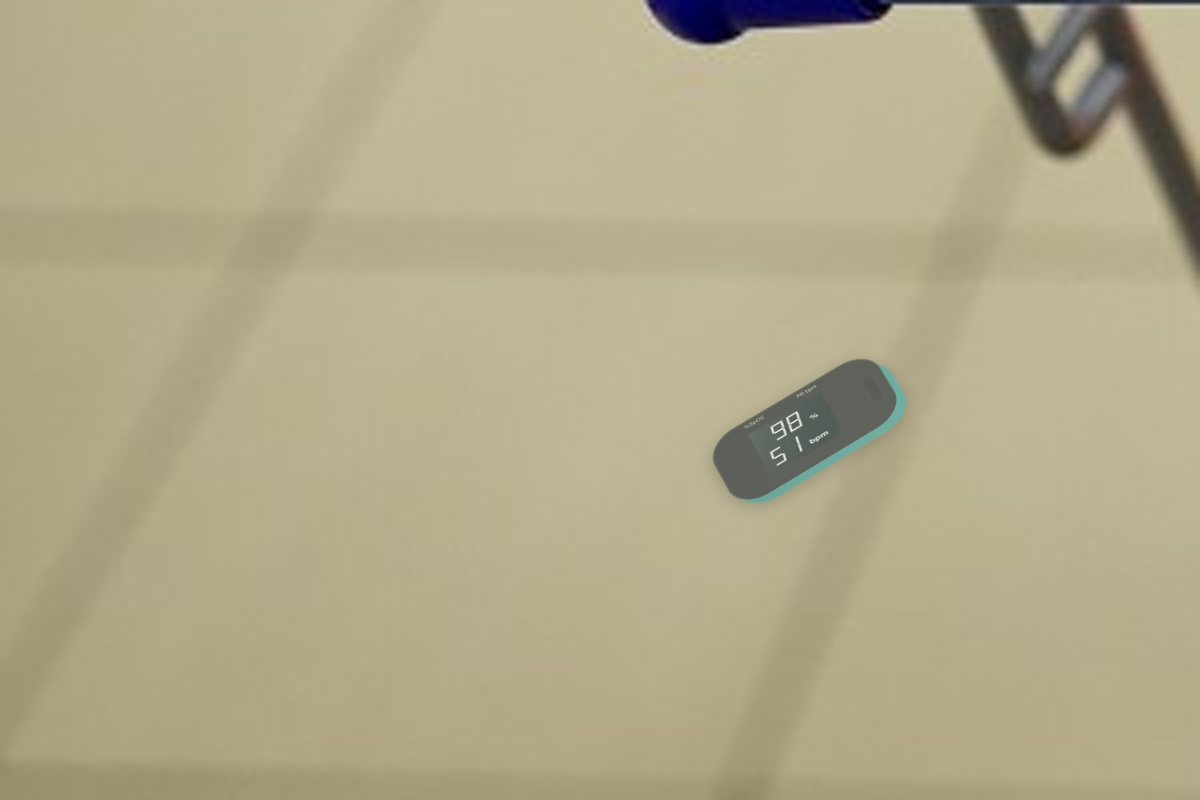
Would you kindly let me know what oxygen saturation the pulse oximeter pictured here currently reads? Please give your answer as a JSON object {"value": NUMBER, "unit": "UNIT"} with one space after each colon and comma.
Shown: {"value": 98, "unit": "%"}
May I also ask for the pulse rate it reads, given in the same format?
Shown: {"value": 51, "unit": "bpm"}
